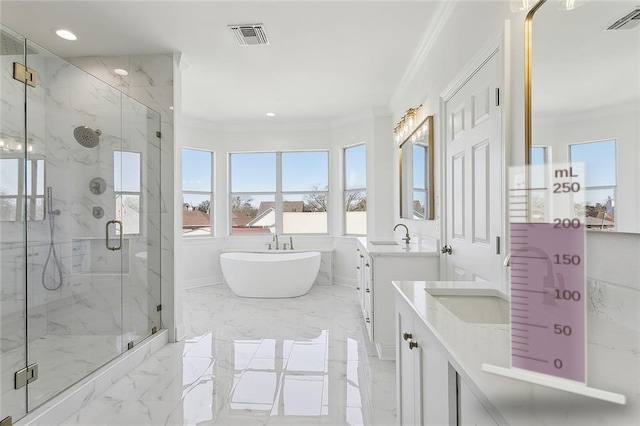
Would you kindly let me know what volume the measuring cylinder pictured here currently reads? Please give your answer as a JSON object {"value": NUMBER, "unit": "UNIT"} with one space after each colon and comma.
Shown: {"value": 200, "unit": "mL"}
